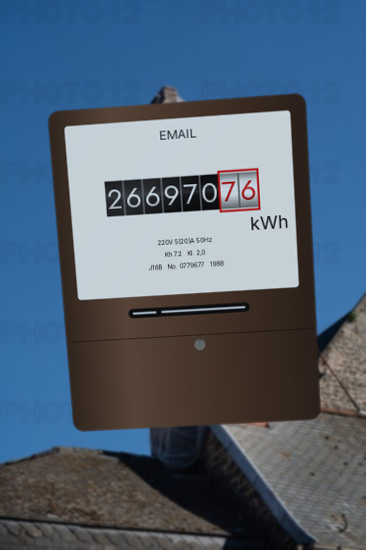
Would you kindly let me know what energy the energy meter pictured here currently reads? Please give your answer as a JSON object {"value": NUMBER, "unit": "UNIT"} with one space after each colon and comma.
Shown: {"value": 266970.76, "unit": "kWh"}
